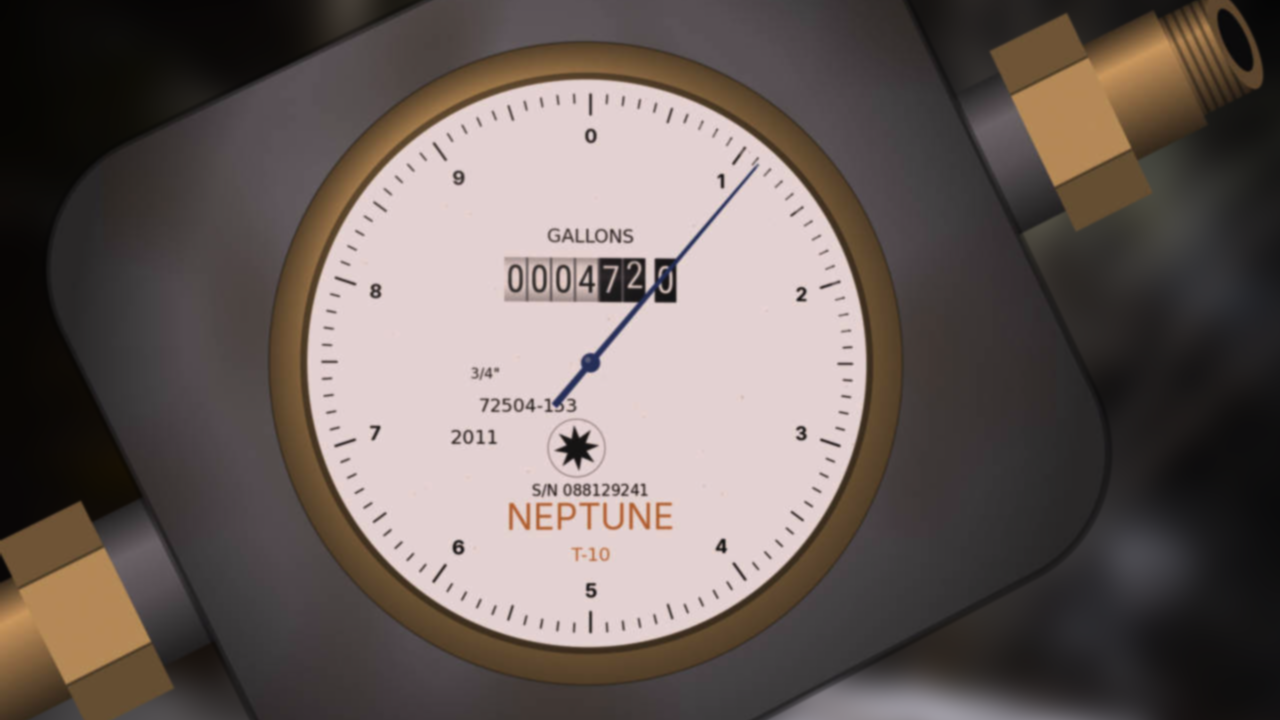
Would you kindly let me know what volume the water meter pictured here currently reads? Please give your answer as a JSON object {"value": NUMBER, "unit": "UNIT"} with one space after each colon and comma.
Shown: {"value": 4721.1, "unit": "gal"}
